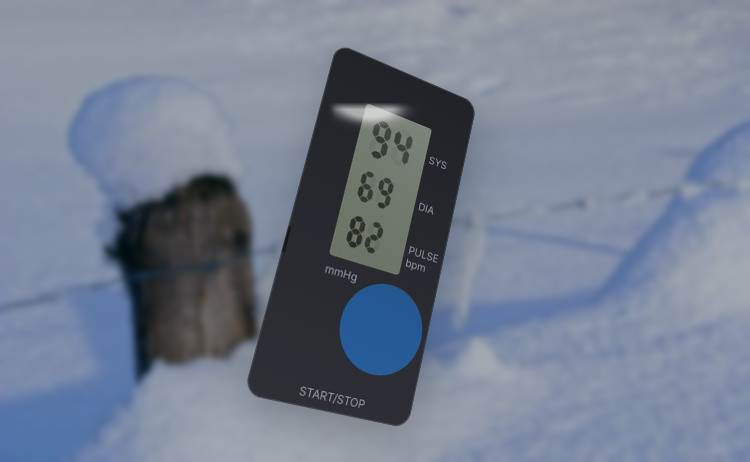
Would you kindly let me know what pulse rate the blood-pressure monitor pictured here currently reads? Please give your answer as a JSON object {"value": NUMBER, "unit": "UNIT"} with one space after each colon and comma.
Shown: {"value": 82, "unit": "bpm"}
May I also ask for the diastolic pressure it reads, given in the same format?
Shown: {"value": 69, "unit": "mmHg"}
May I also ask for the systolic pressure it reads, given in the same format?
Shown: {"value": 94, "unit": "mmHg"}
